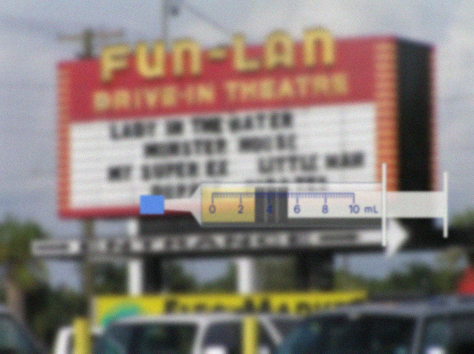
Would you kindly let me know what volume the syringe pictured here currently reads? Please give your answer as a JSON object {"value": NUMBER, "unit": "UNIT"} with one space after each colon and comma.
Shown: {"value": 3, "unit": "mL"}
